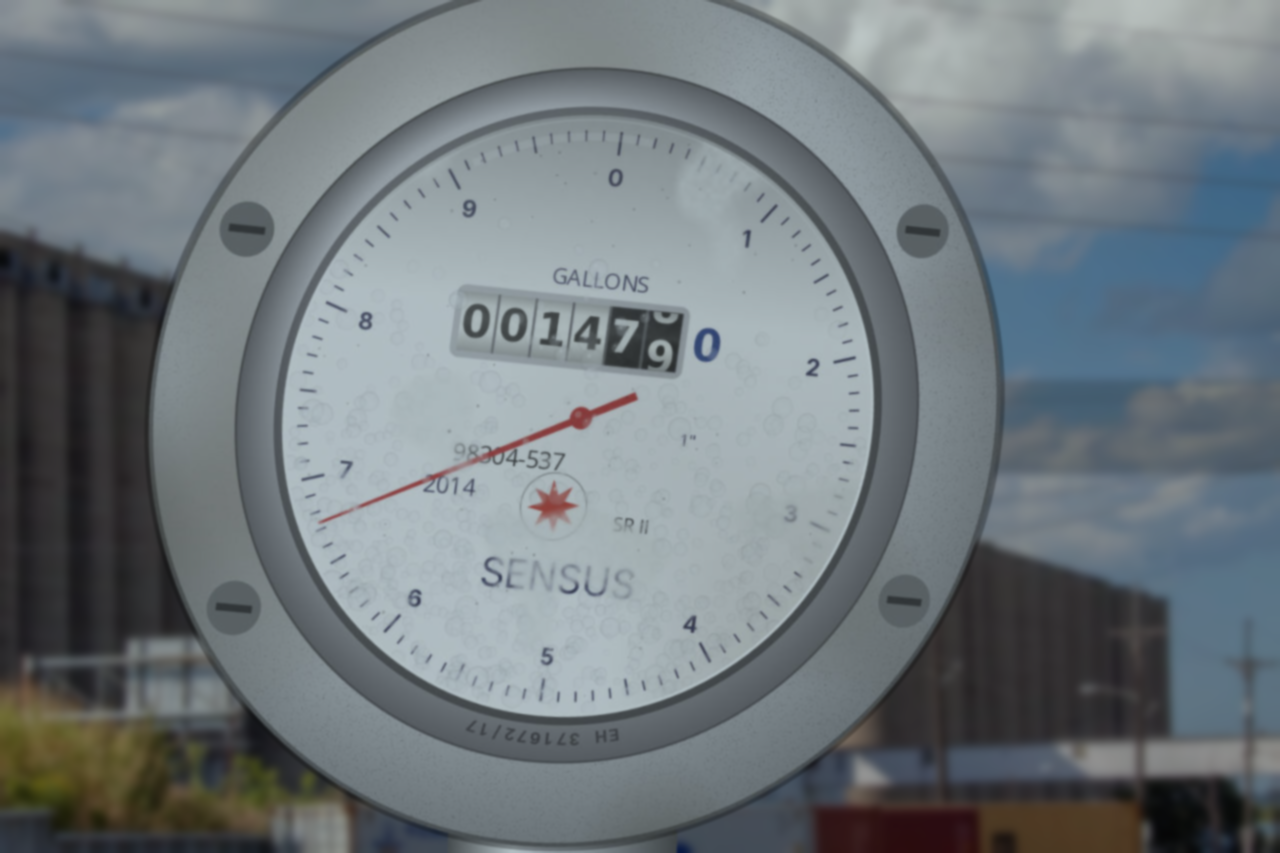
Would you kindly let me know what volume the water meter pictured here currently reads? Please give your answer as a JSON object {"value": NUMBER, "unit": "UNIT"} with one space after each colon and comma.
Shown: {"value": 14786.7, "unit": "gal"}
